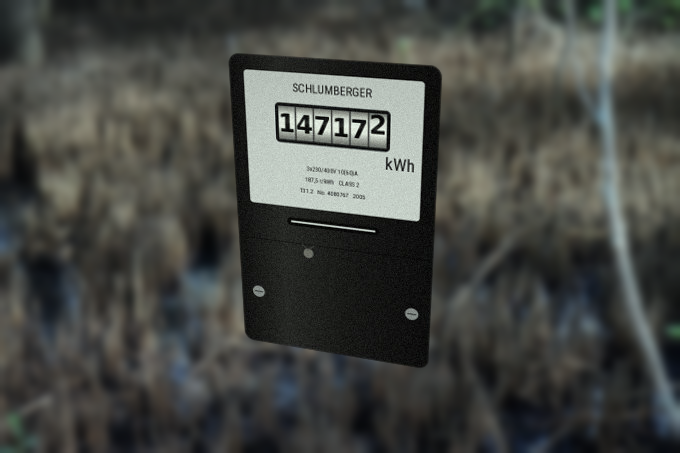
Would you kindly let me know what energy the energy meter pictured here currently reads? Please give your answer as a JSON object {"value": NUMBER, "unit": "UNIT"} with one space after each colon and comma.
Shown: {"value": 147172, "unit": "kWh"}
